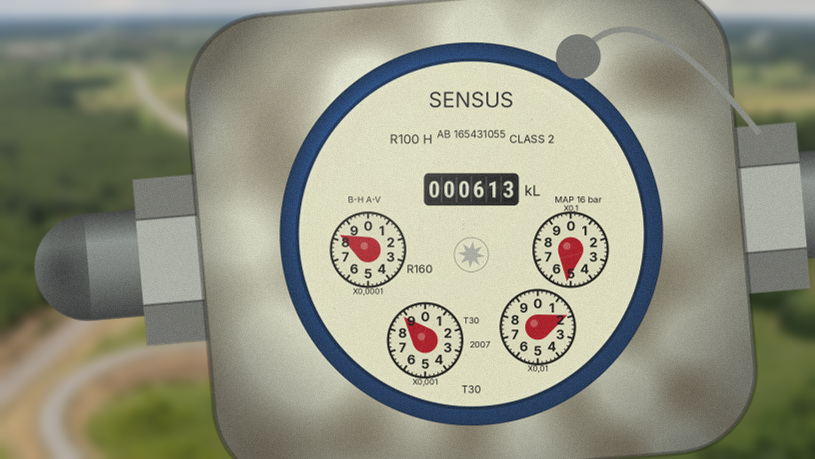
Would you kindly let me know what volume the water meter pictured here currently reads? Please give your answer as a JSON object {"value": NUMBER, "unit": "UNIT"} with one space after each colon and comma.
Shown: {"value": 613.5188, "unit": "kL"}
